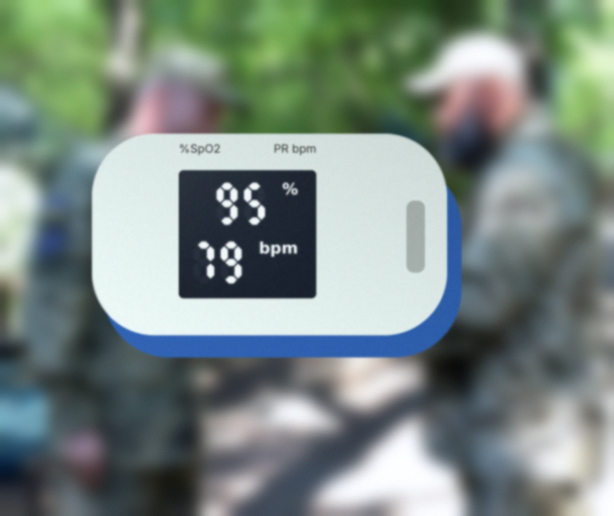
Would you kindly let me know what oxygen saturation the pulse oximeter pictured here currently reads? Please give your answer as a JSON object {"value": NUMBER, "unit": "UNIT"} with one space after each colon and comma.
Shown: {"value": 95, "unit": "%"}
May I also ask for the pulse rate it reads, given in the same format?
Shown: {"value": 79, "unit": "bpm"}
